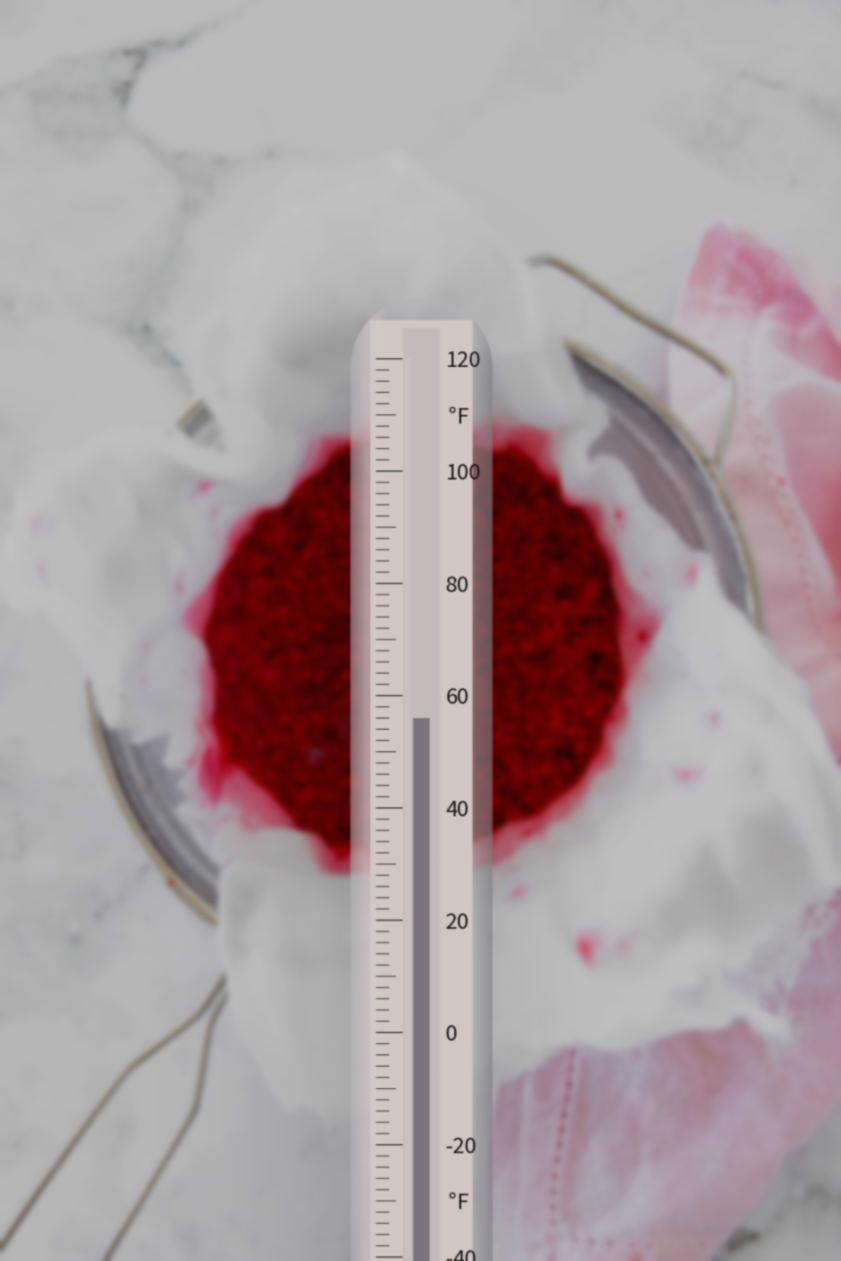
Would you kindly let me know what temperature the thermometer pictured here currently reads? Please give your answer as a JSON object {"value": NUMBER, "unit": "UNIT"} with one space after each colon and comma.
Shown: {"value": 56, "unit": "°F"}
